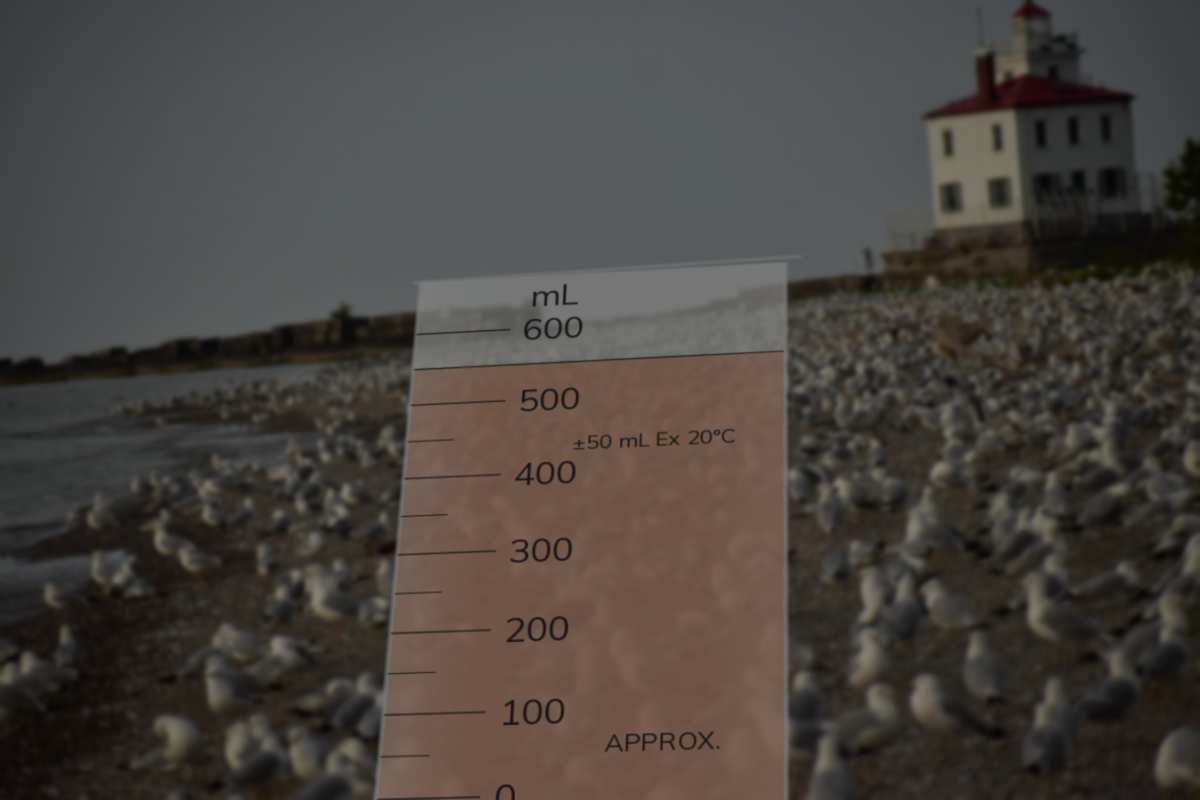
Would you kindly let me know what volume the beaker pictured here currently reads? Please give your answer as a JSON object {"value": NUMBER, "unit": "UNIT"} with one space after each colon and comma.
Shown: {"value": 550, "unit": "mL"}
